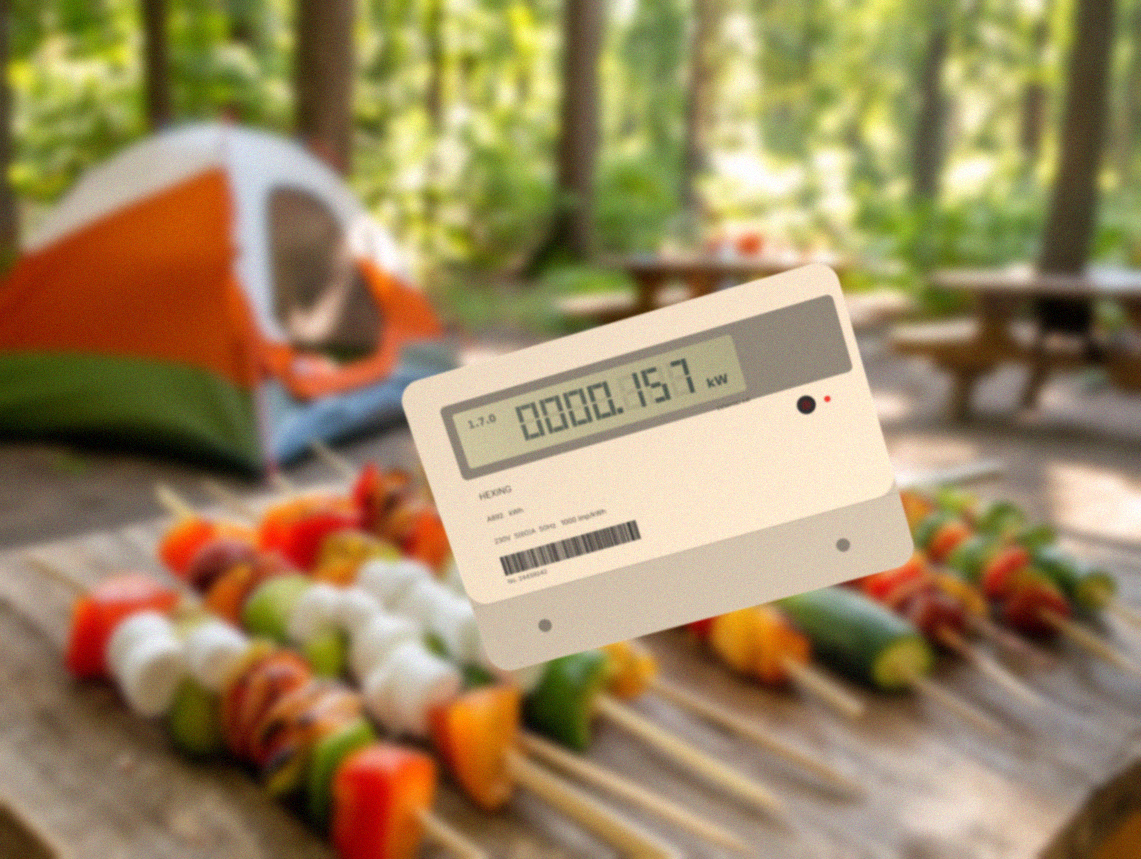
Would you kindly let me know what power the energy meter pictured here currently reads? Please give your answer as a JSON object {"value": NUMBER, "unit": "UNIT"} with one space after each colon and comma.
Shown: {"value": 0.157, "unit": "kW"}
